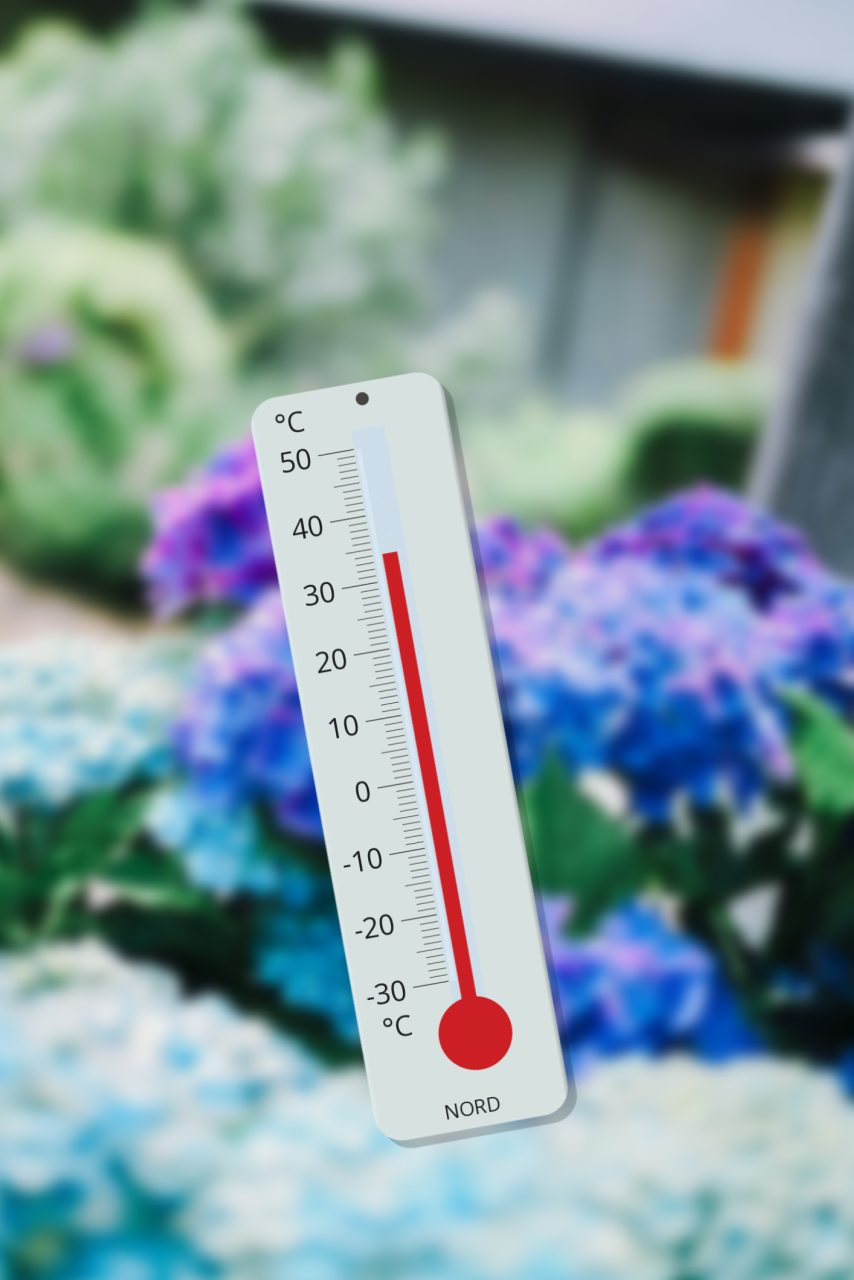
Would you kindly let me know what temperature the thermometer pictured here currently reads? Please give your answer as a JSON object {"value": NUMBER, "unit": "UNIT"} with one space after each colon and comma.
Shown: {"value": 34, "unit": "°C"}
